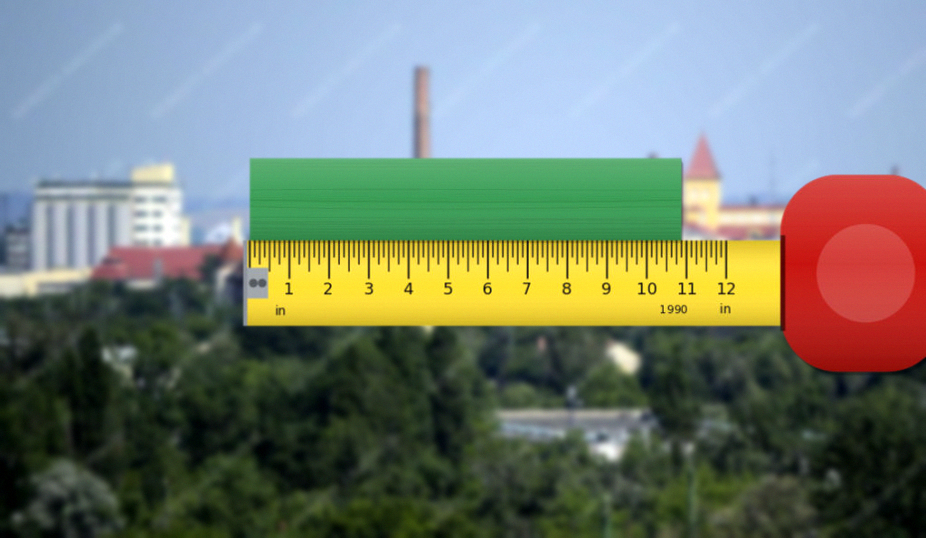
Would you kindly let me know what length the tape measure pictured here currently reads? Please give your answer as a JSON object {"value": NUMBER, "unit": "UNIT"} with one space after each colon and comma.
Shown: {"value": 10.875, "unit": "in"}
